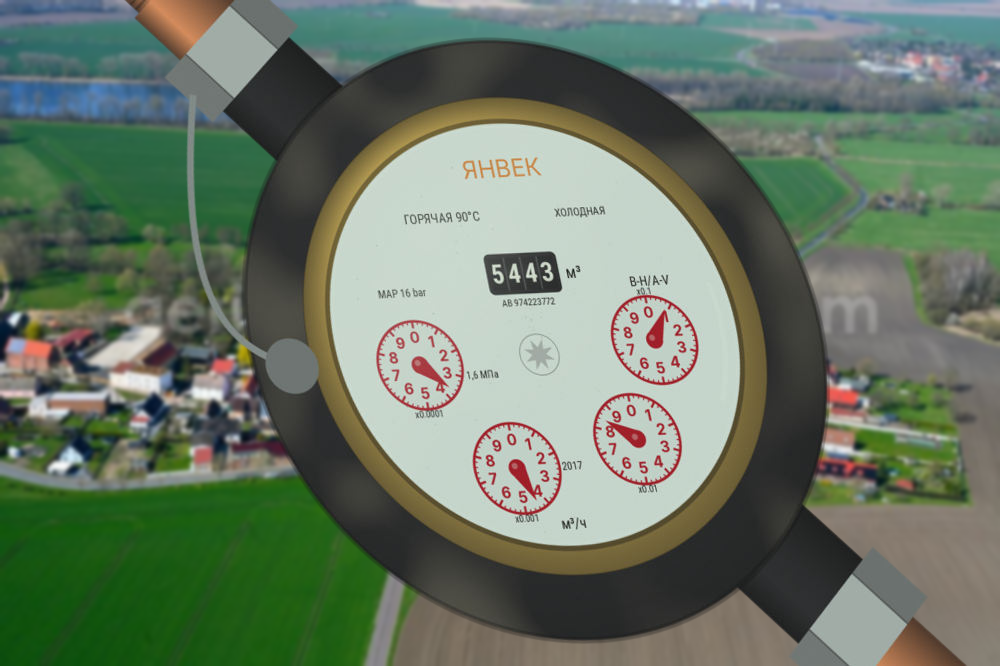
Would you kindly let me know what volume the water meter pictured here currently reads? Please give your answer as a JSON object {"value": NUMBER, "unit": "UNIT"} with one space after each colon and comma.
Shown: {"value": 5443.0843, "unit": "m³"}
